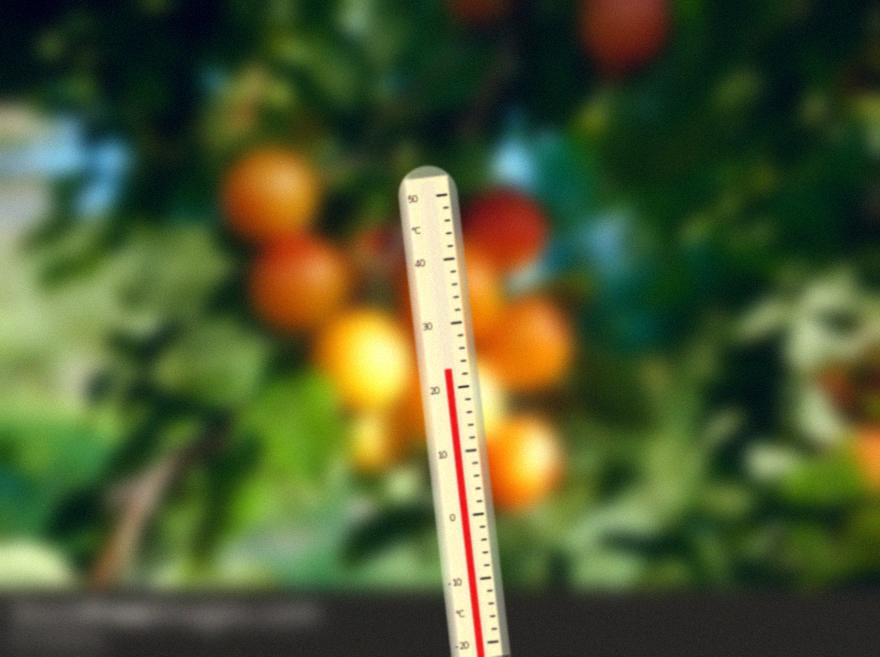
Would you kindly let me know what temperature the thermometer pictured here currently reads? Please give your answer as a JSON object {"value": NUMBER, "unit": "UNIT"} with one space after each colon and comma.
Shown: {"value": 23, "unit": "°C"}
